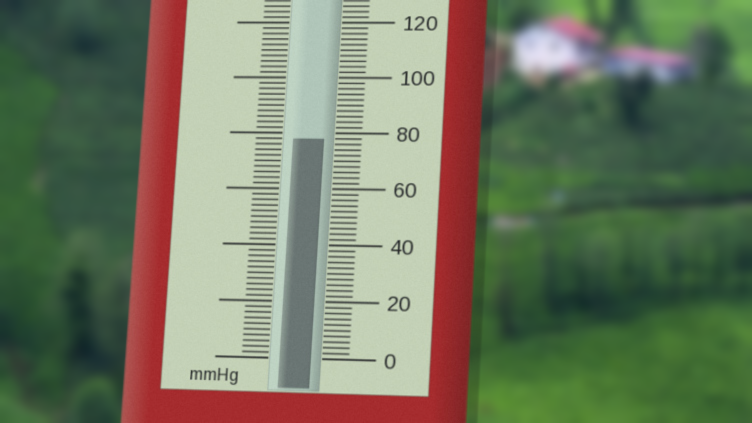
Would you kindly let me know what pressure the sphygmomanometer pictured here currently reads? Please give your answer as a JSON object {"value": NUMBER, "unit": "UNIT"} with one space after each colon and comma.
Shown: {"value": 78, "unit": "mmHg"}
